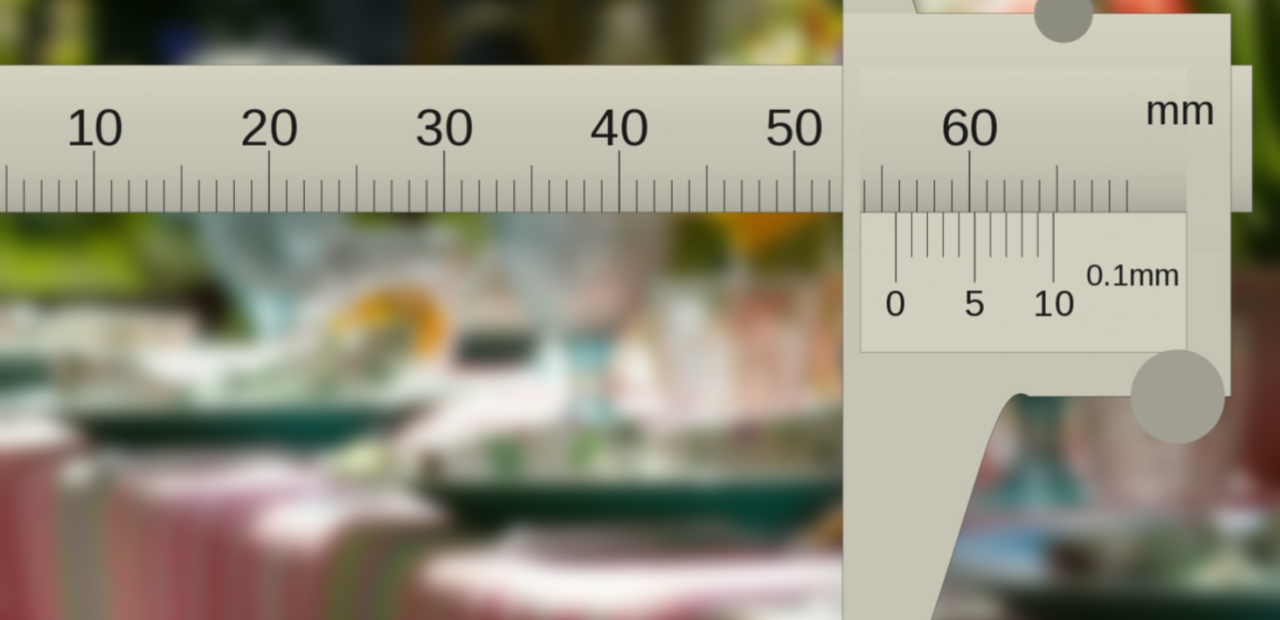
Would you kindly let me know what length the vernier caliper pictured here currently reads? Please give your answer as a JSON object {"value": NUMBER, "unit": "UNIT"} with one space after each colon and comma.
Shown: {"value": 55.8, "unit": "mm"}
